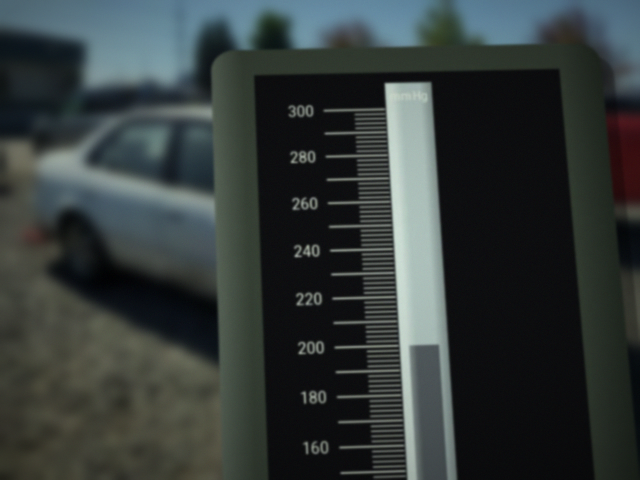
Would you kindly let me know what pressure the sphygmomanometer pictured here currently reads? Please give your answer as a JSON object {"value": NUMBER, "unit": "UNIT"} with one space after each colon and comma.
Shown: {"value": 200, "unit": "mmHg"}
